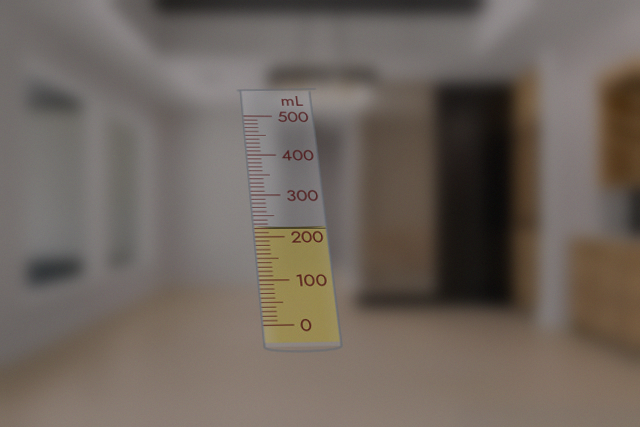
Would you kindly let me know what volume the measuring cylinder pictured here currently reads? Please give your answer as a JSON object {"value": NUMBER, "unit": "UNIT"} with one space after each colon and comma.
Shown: {"value": 220, "unit": "mL"}
